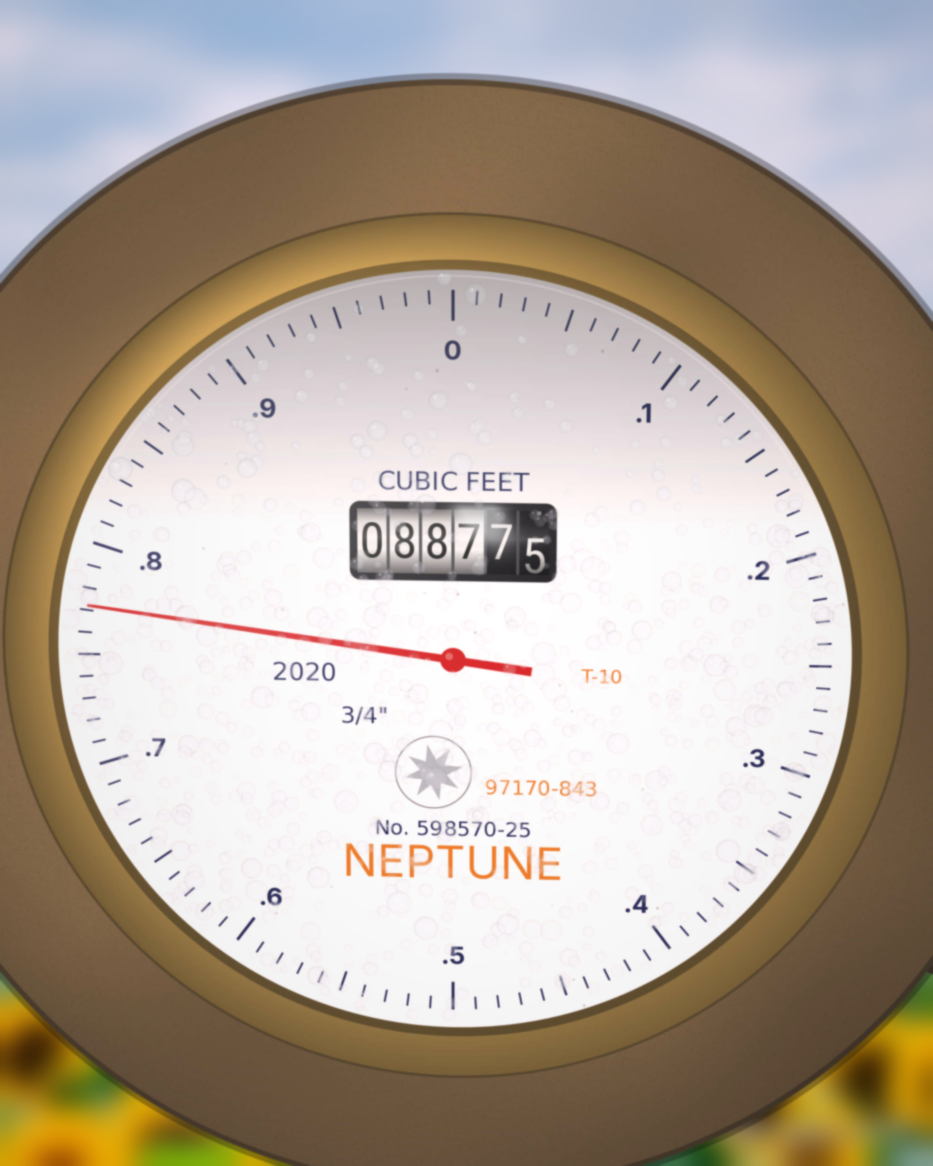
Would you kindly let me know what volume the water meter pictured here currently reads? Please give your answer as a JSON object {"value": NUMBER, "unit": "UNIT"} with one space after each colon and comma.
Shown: {"value": 88774.77, "unit": "ft³"}
